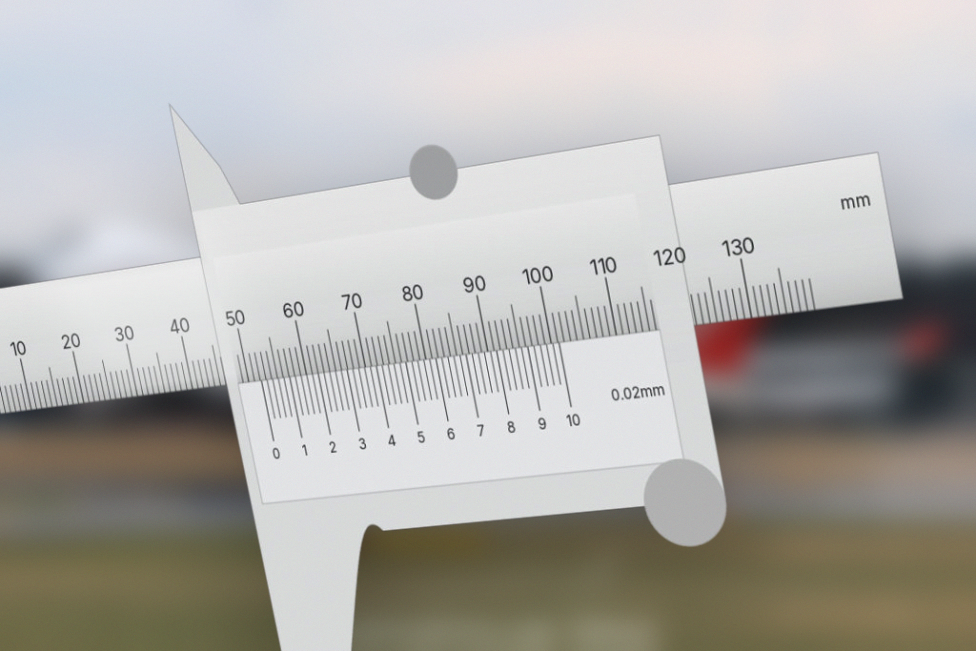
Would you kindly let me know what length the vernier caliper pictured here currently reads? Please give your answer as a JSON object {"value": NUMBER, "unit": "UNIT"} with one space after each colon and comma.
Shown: {"value": 52.2, "unit": "mm"}
